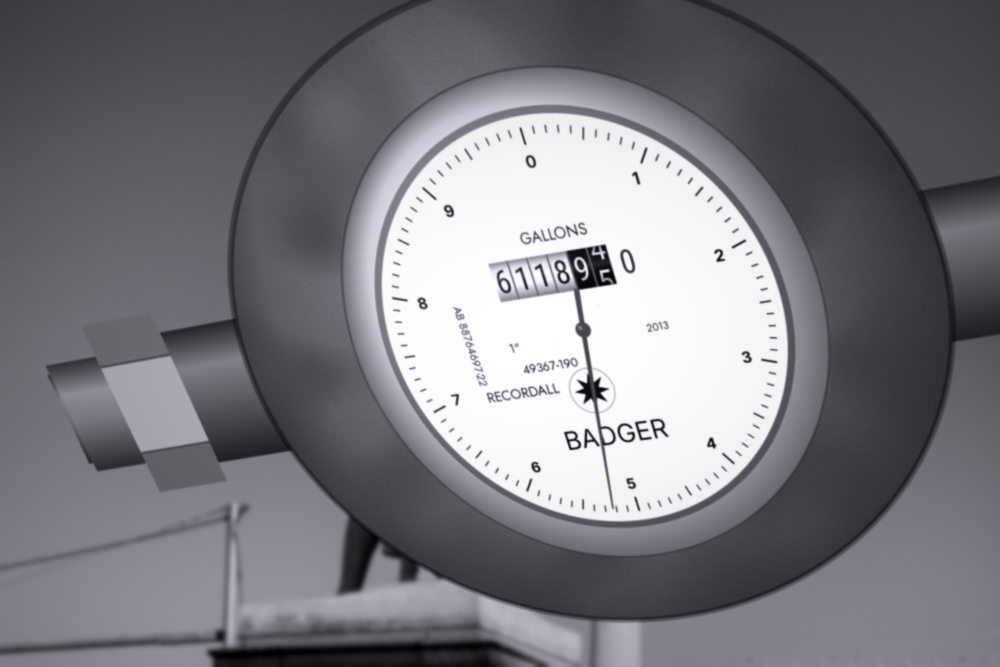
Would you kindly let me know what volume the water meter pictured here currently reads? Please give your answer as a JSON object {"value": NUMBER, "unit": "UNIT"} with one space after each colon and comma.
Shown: {"value": 6118945.2, "unit": "gal"}
